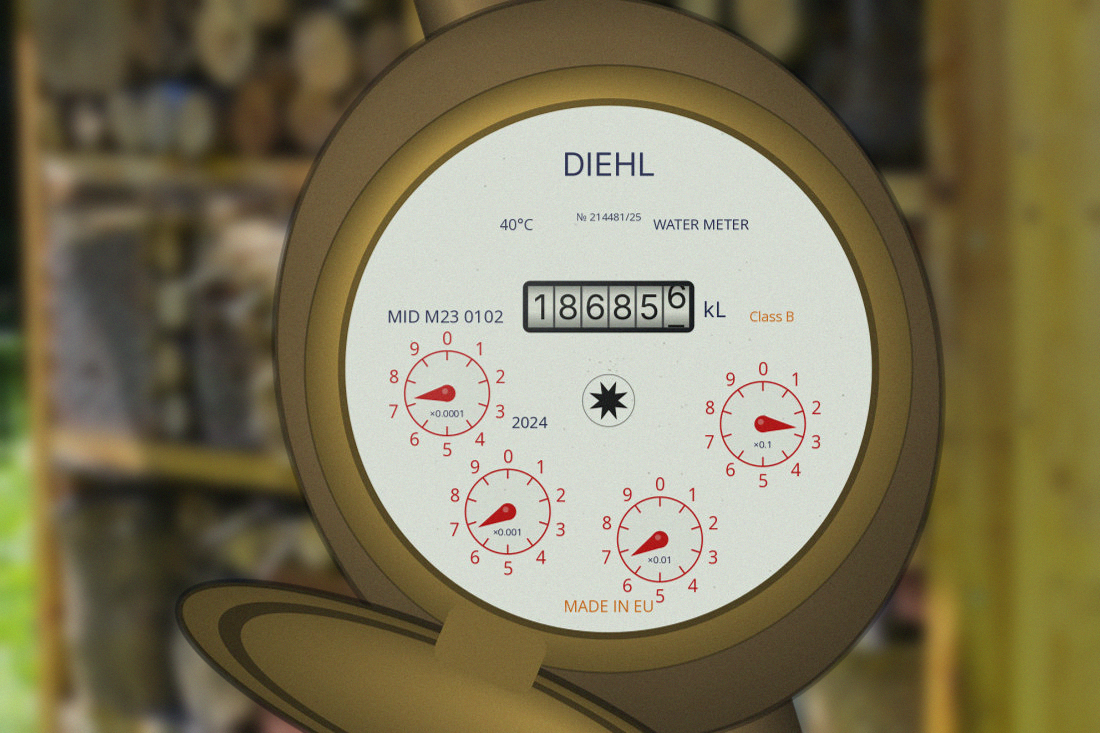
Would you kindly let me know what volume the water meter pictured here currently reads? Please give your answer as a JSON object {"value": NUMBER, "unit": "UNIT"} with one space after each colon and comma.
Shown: {"value": 186856.2667, "unit": "kL"}
